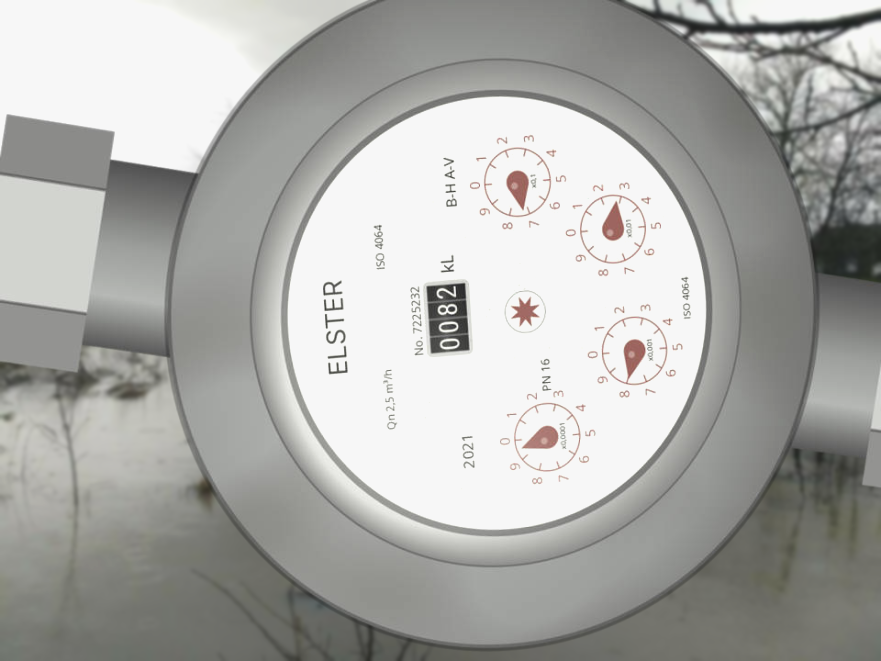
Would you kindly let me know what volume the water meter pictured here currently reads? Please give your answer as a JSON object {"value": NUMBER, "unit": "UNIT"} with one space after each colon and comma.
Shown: {"value": 82.7279, "unit": "kL"}
